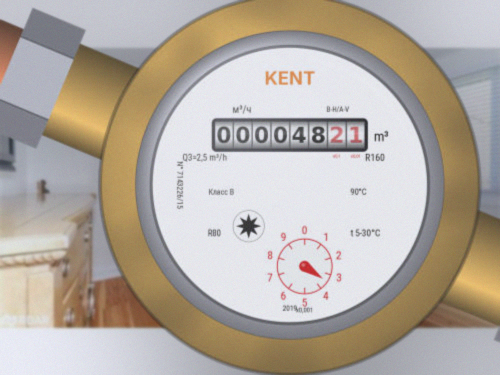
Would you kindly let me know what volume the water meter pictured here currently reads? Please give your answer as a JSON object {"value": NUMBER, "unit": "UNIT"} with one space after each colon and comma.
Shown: {"value": 48.213, "unit": "m³"}
